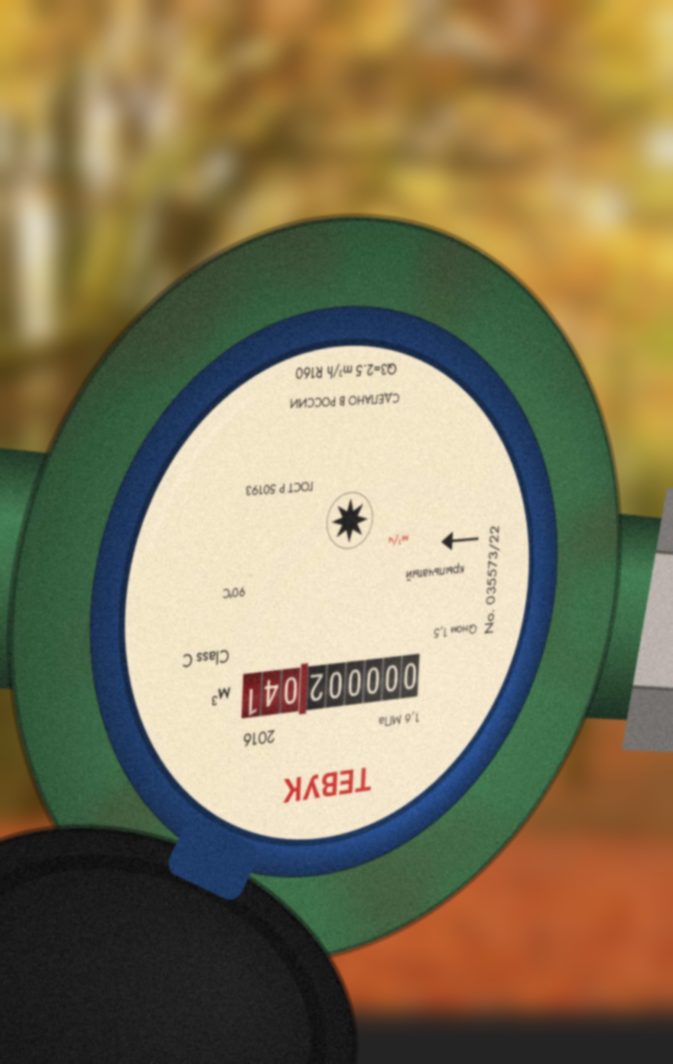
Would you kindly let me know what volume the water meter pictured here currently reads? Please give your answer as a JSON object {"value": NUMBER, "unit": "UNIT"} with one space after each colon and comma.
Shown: {"value": 2.041, "unit": "m³"}
